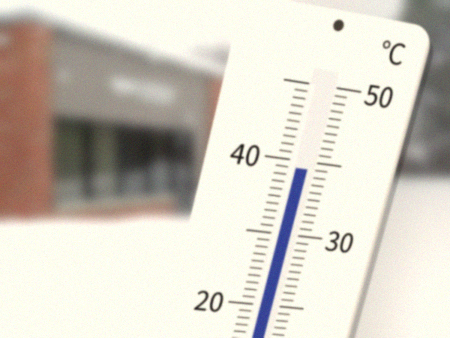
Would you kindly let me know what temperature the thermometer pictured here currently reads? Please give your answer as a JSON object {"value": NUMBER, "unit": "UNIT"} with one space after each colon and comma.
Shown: {"value": 39, "unit": "°C"}
